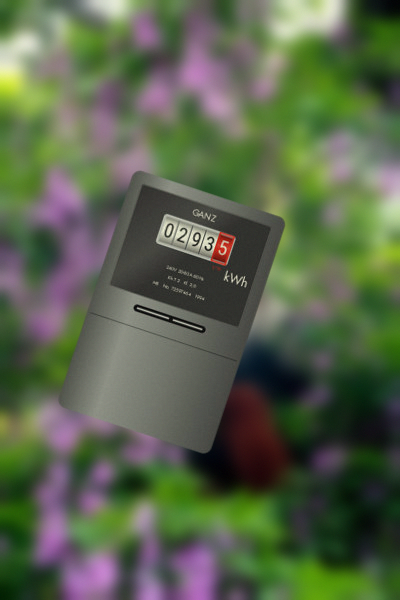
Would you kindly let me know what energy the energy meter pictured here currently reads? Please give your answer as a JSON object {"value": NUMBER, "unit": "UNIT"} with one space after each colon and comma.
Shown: {"value": 293.5, "unit": "kWh"}
